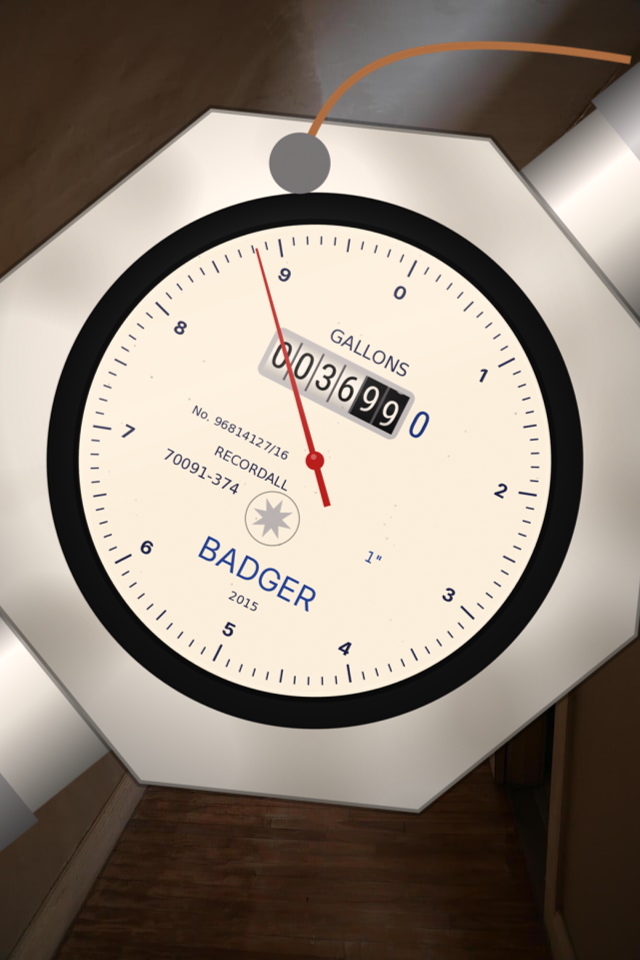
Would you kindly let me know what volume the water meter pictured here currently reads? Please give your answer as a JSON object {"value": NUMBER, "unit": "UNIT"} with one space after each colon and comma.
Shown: {"value": 36988.8, "unit": "gal"}
